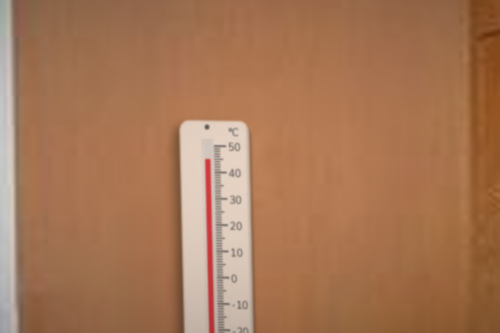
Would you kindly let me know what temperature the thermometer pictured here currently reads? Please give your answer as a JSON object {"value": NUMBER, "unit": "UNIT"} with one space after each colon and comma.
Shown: {"value": 45, "unit": "°C"}
